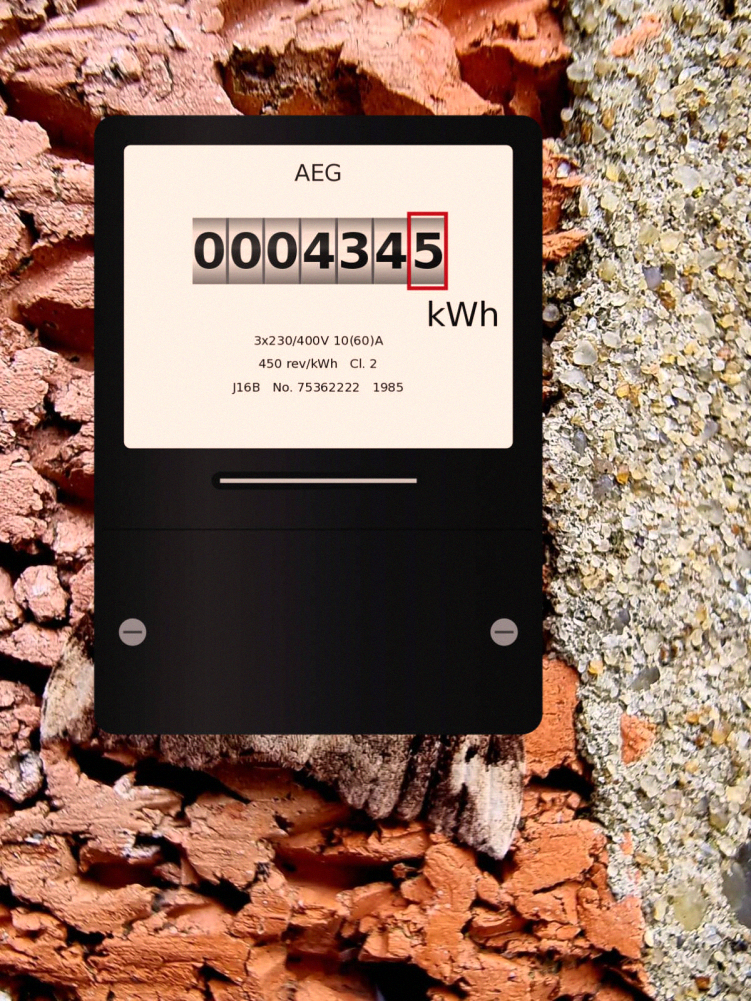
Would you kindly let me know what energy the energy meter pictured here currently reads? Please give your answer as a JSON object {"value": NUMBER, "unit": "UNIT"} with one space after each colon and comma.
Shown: {"value": 434.5, "unit": "kWh"}
